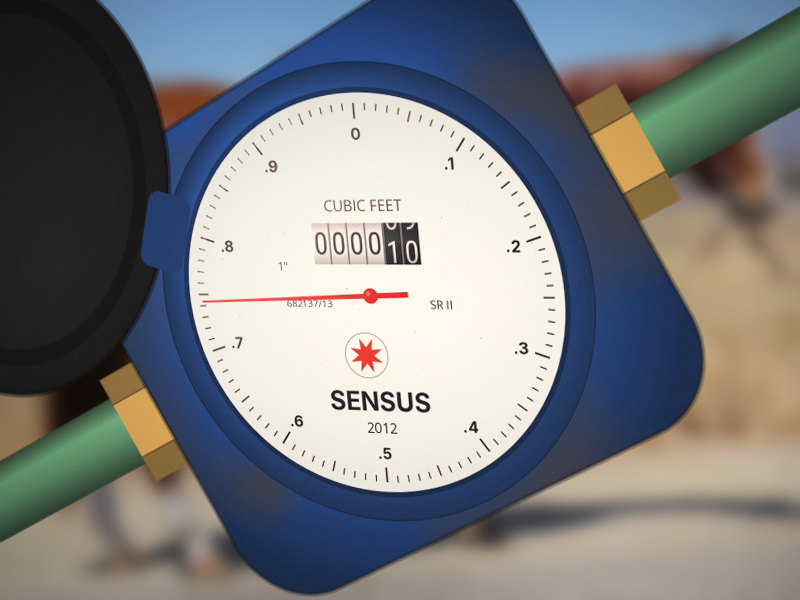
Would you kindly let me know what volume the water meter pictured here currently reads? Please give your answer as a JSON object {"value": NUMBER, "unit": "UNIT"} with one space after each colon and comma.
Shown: {"value": 9.74, "unit": "ft³"}
